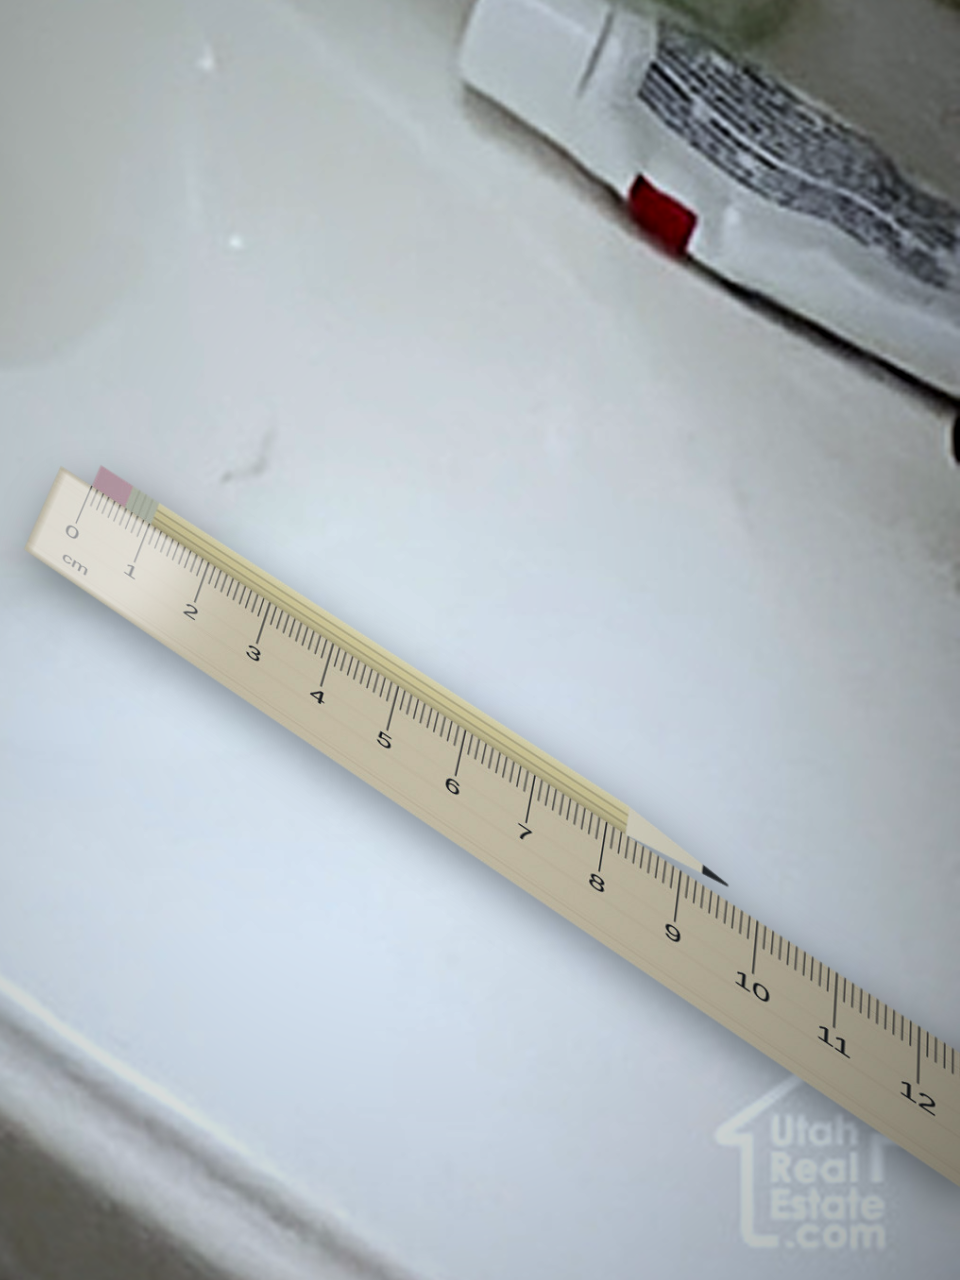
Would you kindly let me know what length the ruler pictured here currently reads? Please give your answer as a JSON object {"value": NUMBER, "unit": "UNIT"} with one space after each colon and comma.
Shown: {"value": 9.6, "unit": "cm"}
